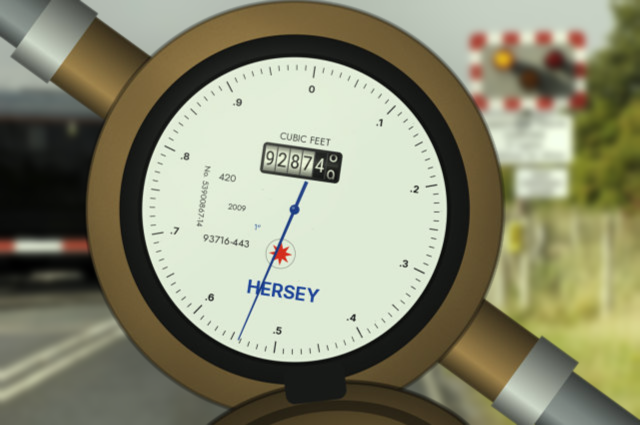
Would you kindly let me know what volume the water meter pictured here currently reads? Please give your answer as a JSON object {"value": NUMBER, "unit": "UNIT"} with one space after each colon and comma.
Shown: {"value": 928748.54, "unit": "ft³"}
